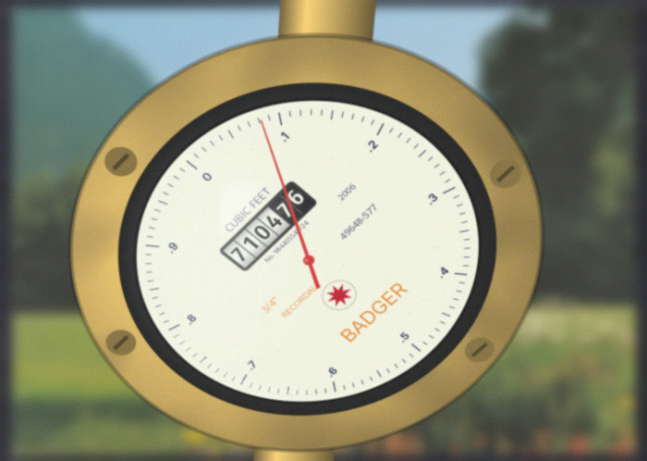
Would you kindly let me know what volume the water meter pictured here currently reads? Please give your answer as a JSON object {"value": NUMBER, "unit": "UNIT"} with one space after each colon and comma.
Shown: {"value": 710476.08, "unit": "ft³"}
